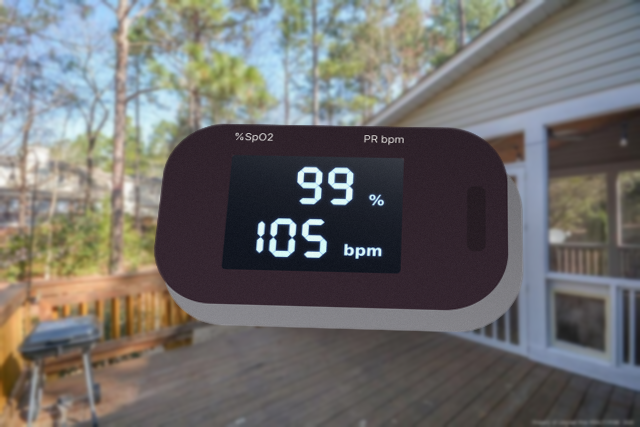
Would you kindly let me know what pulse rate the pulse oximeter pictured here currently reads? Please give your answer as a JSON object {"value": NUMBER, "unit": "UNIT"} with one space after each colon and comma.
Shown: {"value": 105, "unit": "bpm"}
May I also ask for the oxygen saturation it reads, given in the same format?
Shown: {"value": 99, "unit": "%"}
